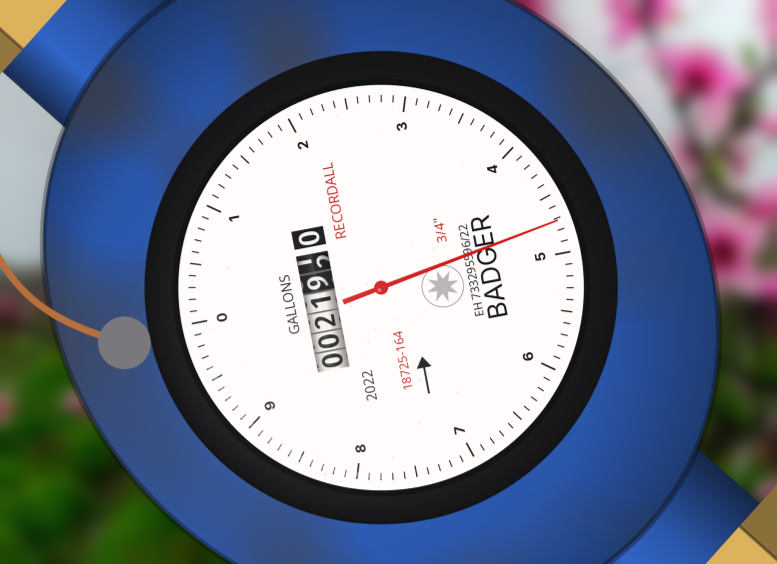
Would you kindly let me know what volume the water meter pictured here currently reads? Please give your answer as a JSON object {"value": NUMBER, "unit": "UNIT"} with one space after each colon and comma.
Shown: {"value": 21914.7, "unit": "gal"}
